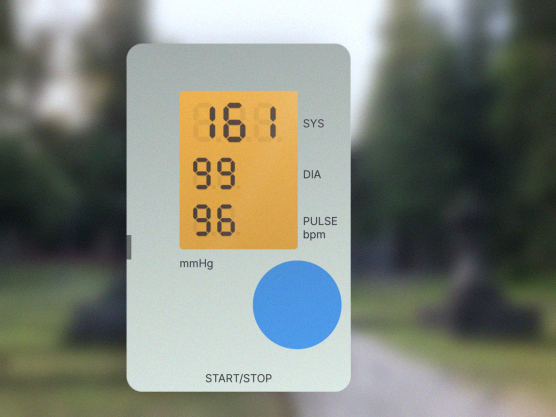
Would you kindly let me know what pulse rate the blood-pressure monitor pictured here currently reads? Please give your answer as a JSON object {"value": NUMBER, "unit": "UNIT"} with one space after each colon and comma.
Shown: {"value": 96, "unit": "bpm"}
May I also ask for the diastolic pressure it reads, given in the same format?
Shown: {"value": 99, "unit": "mmHg"}
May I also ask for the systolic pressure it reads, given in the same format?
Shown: {"value": 161, "unit": "mmHg"}
